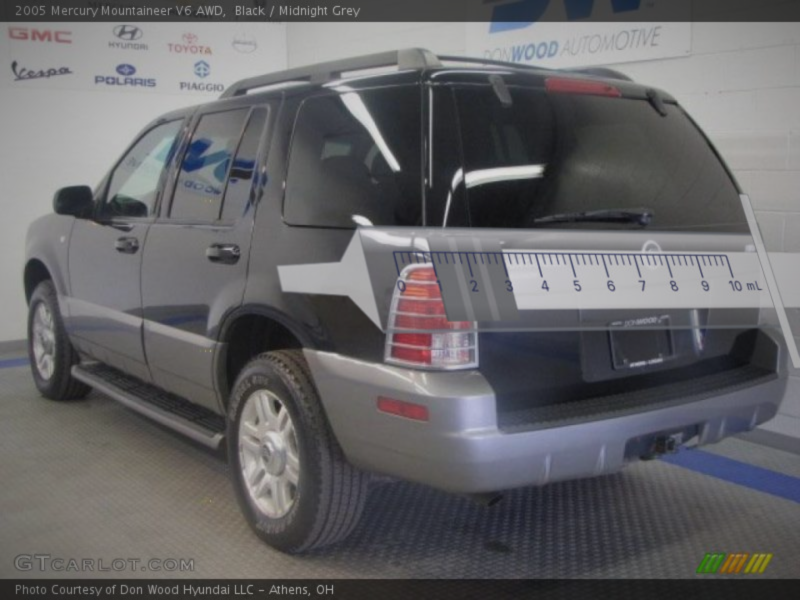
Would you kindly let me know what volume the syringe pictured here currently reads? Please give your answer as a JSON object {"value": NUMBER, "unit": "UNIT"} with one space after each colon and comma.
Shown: {"value": 1, "unit": "mL"}
